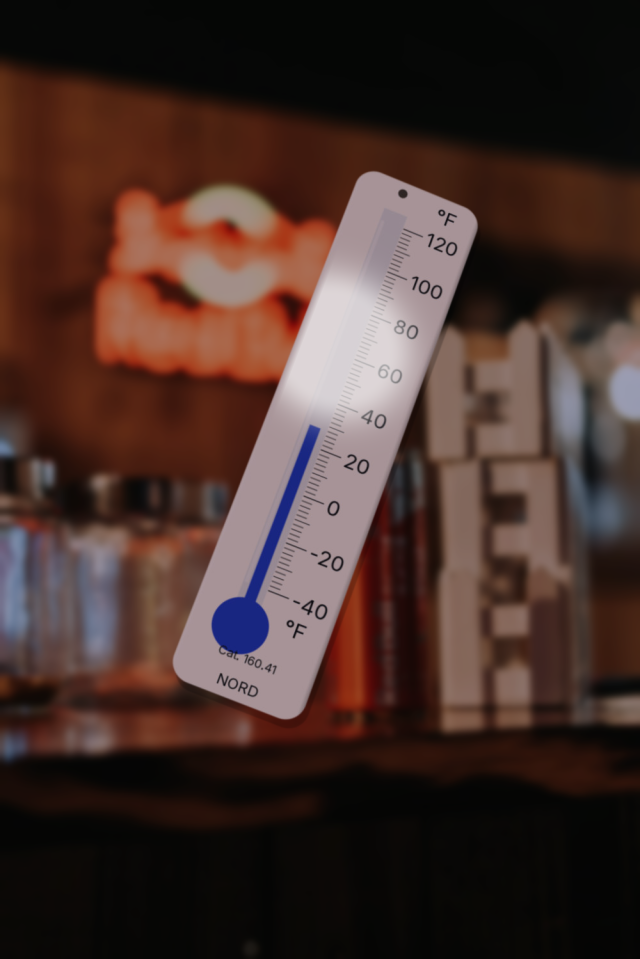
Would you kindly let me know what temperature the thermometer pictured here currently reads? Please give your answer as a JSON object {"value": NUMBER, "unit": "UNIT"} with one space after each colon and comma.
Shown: {"value": 28, "unit": "°F"}
